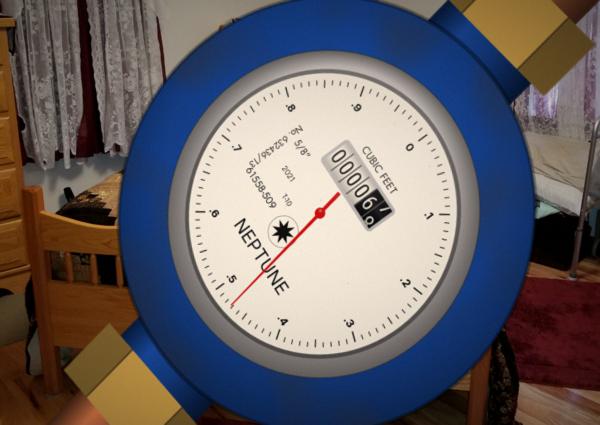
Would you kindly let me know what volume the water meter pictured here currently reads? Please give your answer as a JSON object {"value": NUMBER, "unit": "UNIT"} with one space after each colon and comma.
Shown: {"value": 67.47, "unit": "ft³"}
